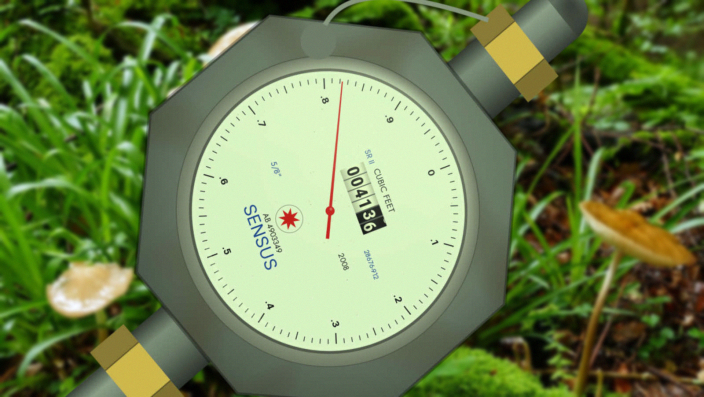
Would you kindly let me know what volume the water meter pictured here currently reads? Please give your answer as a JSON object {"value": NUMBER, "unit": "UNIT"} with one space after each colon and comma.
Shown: {"value": 4135.82, "unit": "ft³"}
